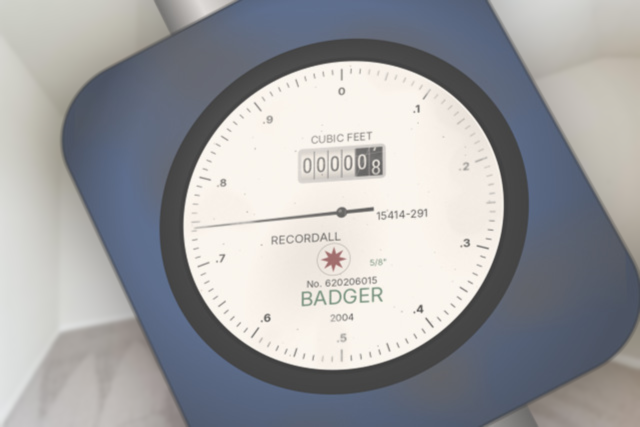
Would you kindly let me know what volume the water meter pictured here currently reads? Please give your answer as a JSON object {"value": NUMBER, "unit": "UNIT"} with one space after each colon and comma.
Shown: {"value": 7.74, "unit": "ft³"}
